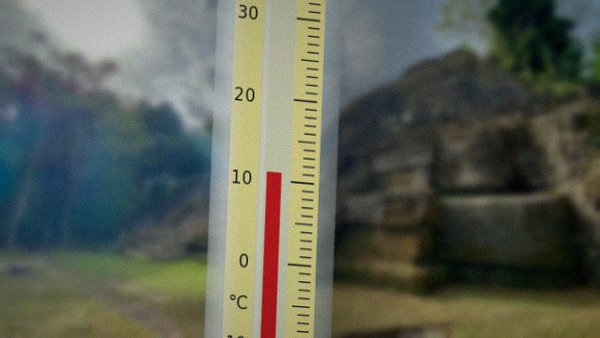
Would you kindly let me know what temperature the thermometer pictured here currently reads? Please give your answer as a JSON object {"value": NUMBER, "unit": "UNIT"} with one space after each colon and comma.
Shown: {"value": 11, "unit": "°C"}
